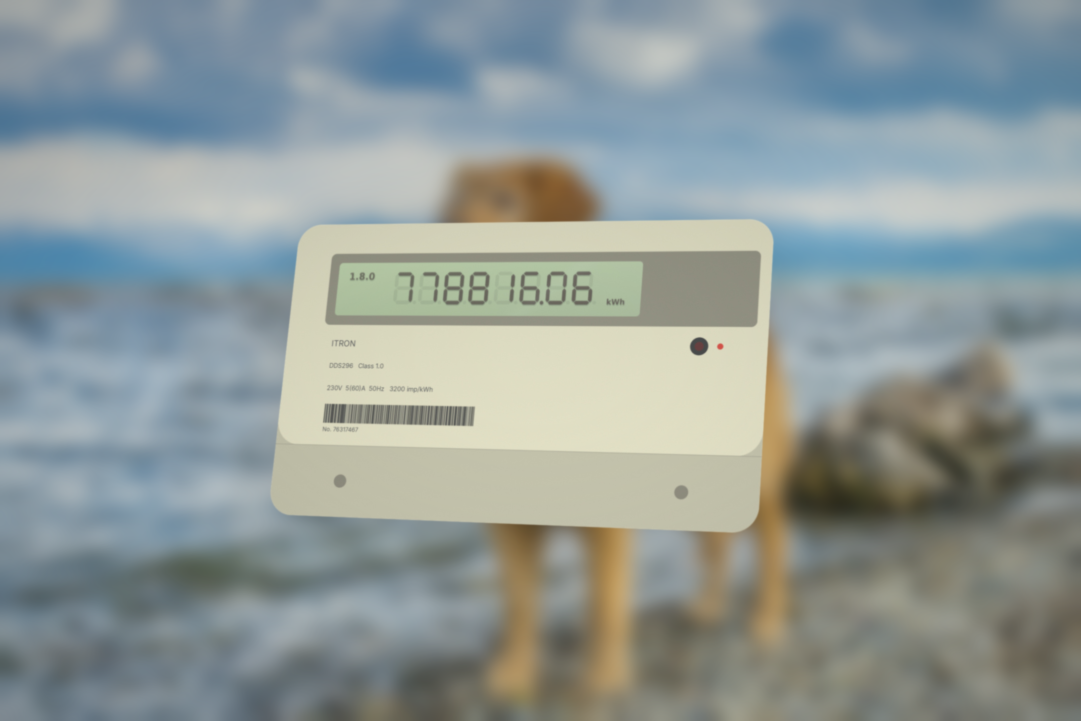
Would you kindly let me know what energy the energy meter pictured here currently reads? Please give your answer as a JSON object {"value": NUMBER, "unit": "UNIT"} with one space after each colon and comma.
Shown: {"value": 778816.06, "unit": "kWh"}
